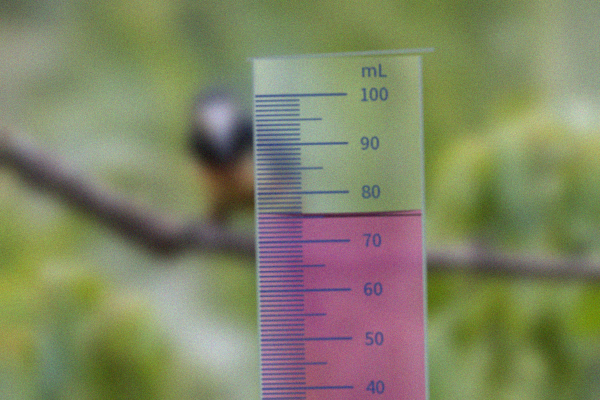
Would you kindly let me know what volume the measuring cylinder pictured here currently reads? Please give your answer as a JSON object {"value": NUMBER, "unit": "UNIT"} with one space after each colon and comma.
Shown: {"value": 75, "unit": "mL"}
